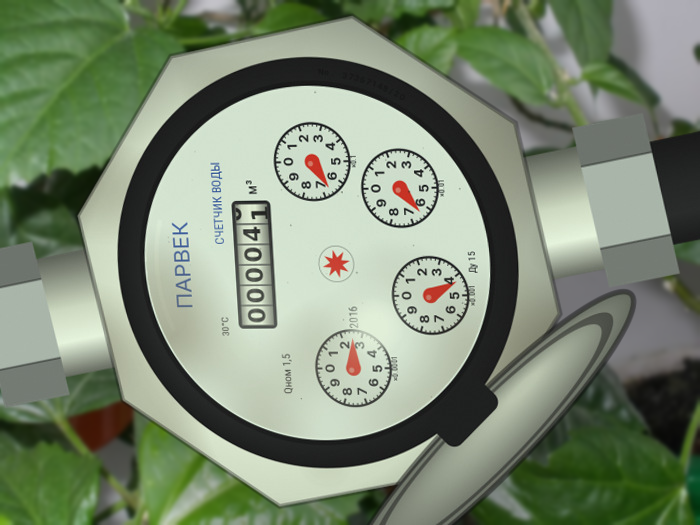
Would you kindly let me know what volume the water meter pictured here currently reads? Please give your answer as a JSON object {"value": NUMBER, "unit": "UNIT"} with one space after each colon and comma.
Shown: {"value": 40.6642, "unit": "m³"}
